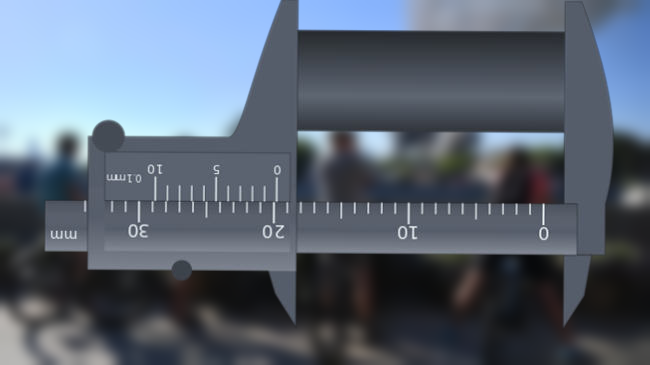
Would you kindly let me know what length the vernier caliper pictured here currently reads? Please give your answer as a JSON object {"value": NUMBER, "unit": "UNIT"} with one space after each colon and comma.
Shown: {"value": 19.8, "unit": "mm"}
